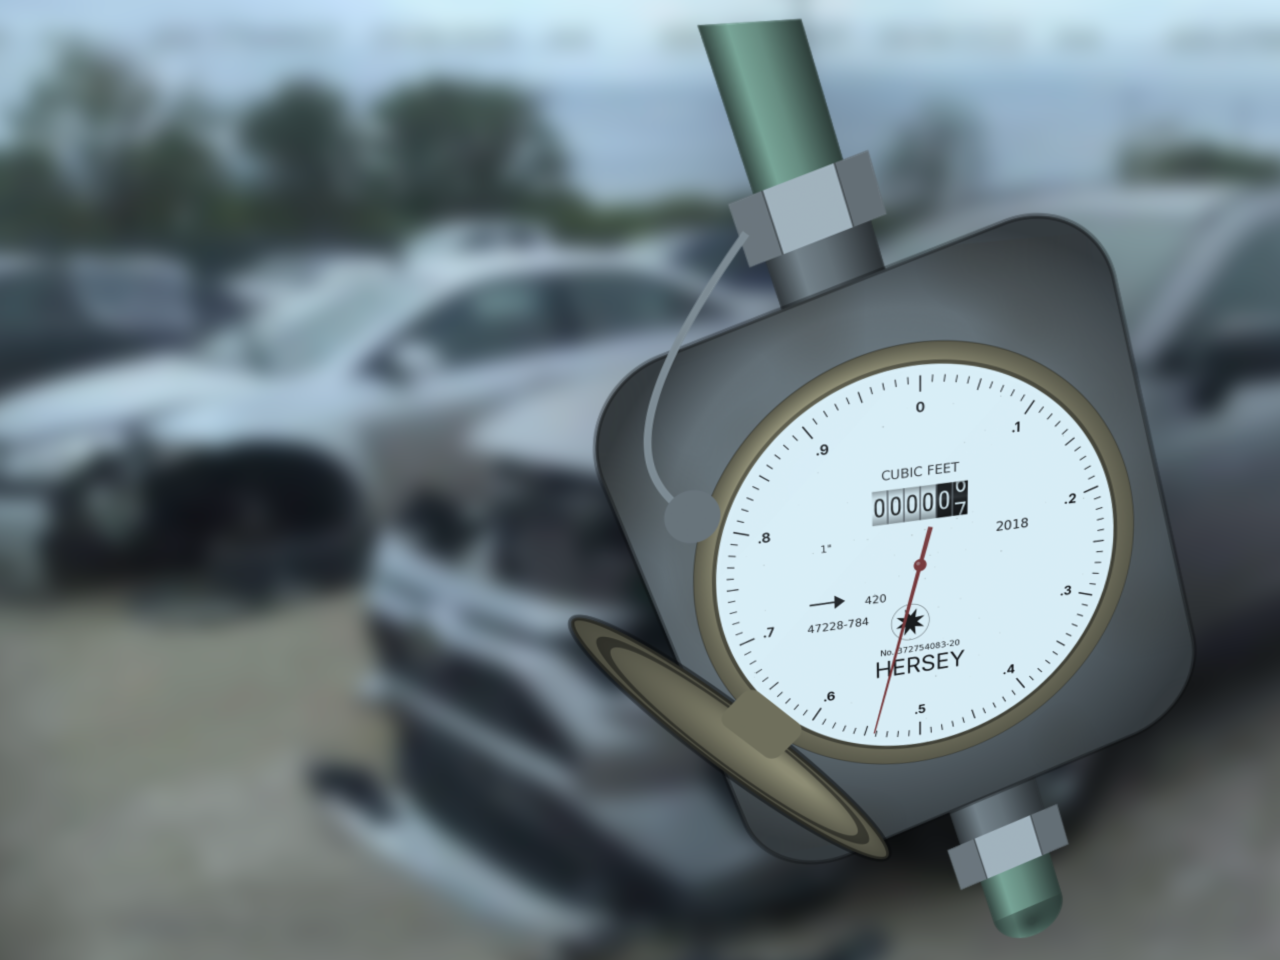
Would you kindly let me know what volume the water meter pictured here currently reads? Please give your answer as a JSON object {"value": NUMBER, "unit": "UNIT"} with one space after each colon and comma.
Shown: {"value": 6.54, "unit": "ft³"}
